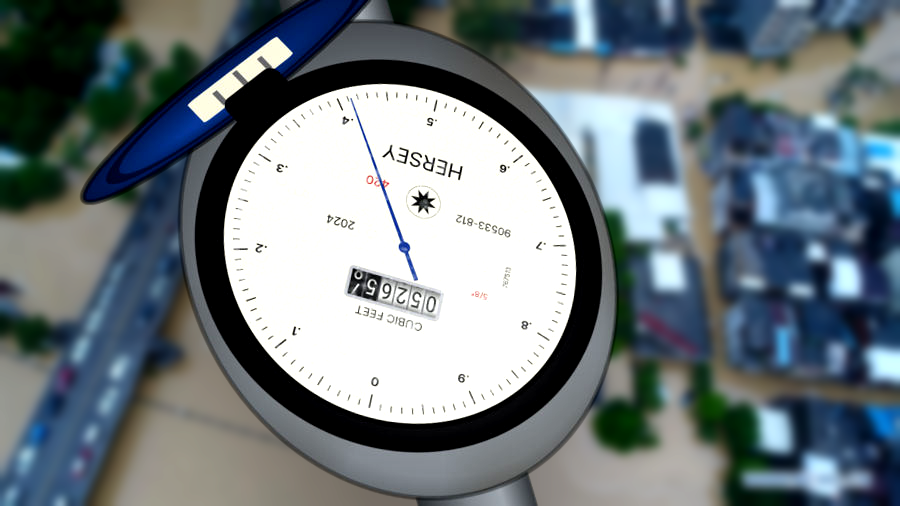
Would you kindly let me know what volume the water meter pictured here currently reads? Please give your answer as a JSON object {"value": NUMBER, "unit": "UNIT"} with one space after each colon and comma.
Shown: {"value": 52657.41, "unit": "ft³"}
